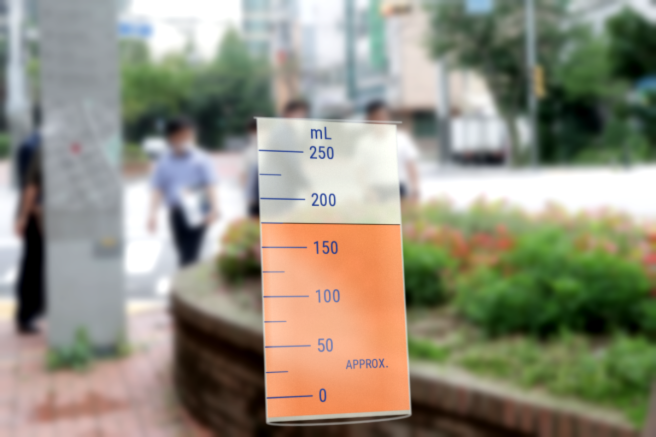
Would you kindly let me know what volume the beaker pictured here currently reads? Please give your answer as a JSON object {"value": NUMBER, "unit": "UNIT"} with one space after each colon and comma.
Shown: {"value": 175, "unit": "mL"}
